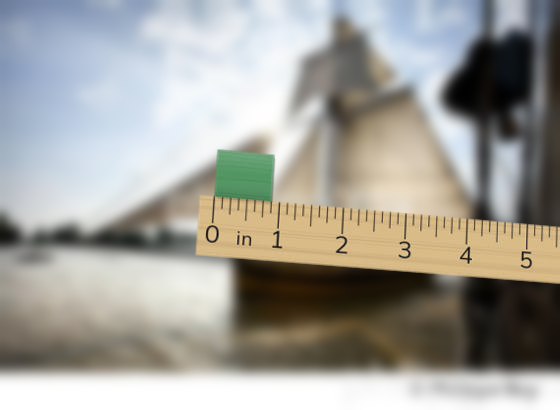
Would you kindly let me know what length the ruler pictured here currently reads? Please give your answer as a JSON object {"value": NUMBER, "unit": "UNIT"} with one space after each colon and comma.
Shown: {"value": 0.875, "unit": "in"}
